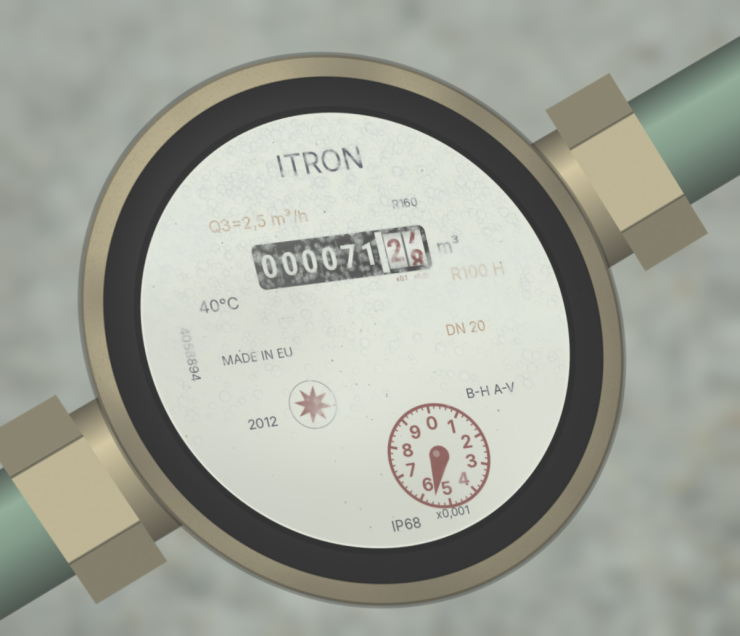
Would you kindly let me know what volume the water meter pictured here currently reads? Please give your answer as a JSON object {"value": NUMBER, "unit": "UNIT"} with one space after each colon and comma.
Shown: {"value": 71.275, "unit": "m³"}
